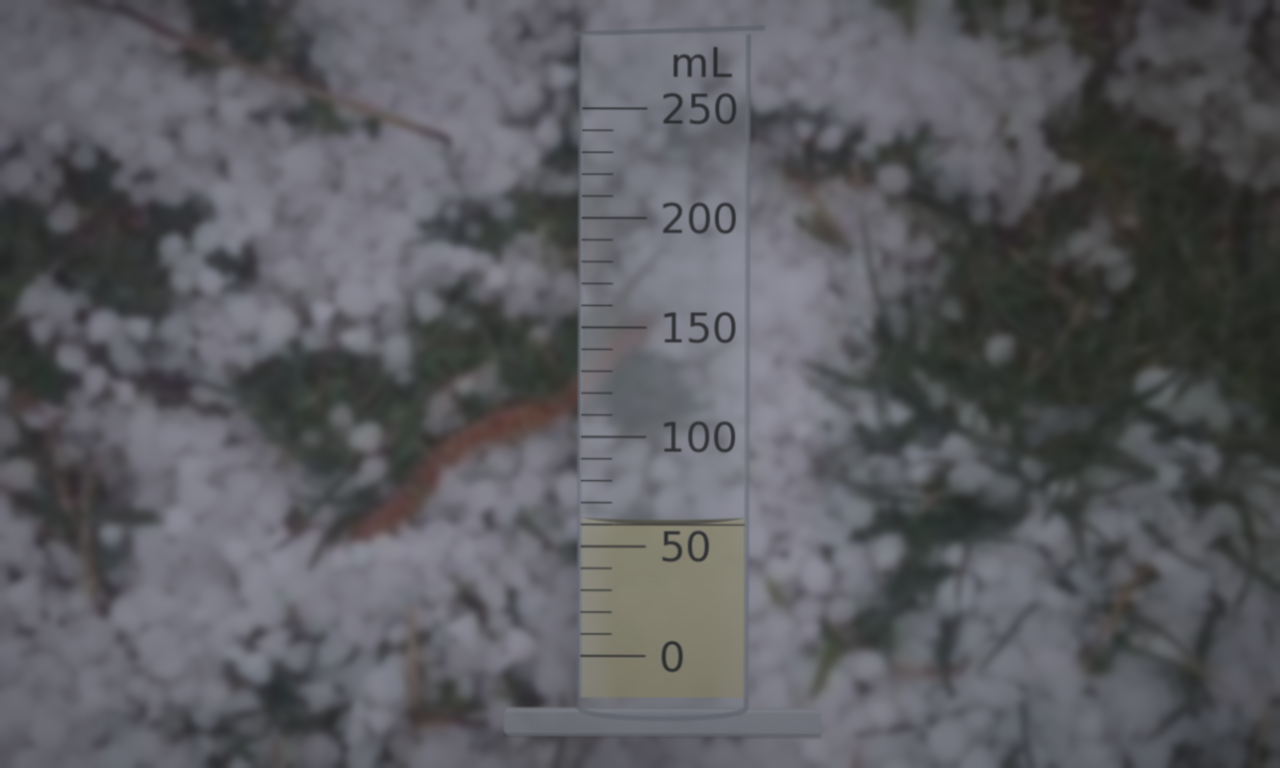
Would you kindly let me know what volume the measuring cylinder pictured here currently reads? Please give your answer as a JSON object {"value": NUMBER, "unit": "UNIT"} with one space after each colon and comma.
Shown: {"value": 60, "unit": "mL"}
